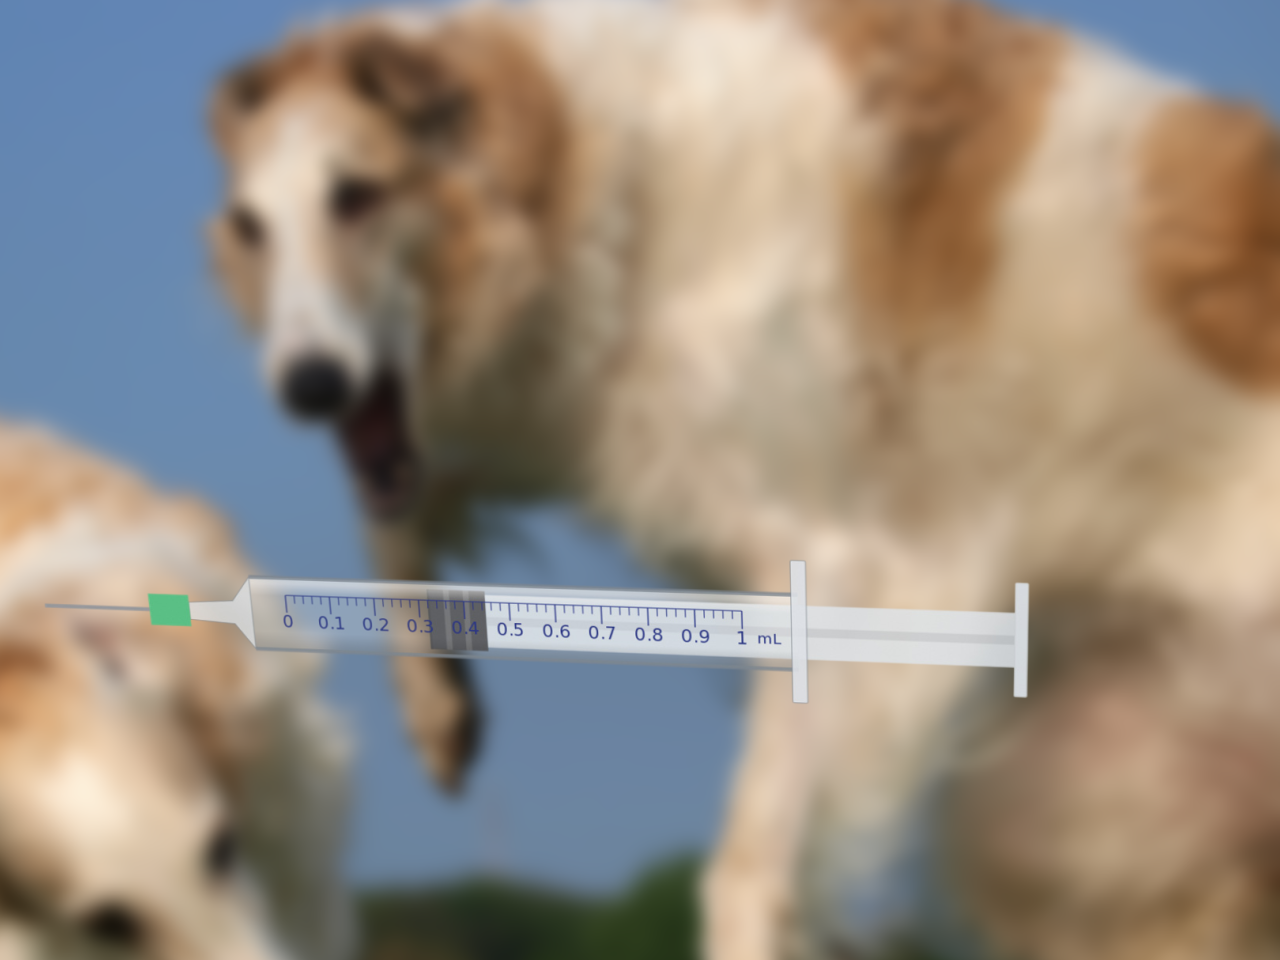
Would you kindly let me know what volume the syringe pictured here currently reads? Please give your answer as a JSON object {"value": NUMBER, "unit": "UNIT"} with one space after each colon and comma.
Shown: {"value": 0.32, "unit": "mL"}
